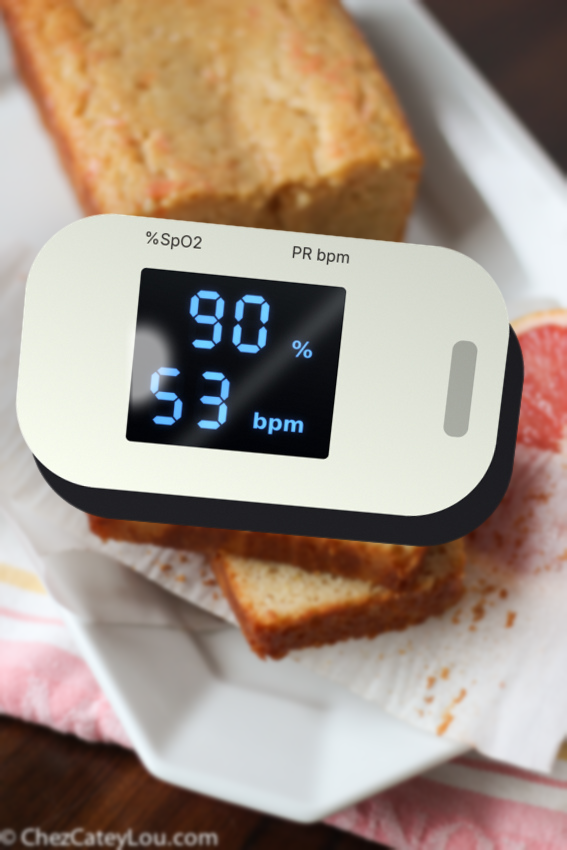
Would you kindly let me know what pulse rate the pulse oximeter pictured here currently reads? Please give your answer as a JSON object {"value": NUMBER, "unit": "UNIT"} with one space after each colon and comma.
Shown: {"value": 53, "unit": "bpm"}
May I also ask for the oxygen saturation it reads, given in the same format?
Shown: {"value": 90, "unit": "%"}
